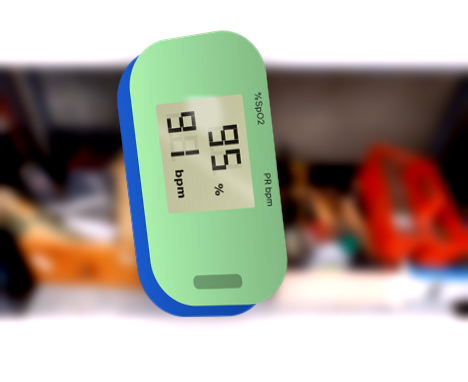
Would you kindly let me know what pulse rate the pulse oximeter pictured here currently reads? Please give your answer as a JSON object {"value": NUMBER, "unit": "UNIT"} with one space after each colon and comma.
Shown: {"value": 91, "unit": "bpm"}
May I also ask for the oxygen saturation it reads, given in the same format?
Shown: {"value": 95, "unit": "%"}
